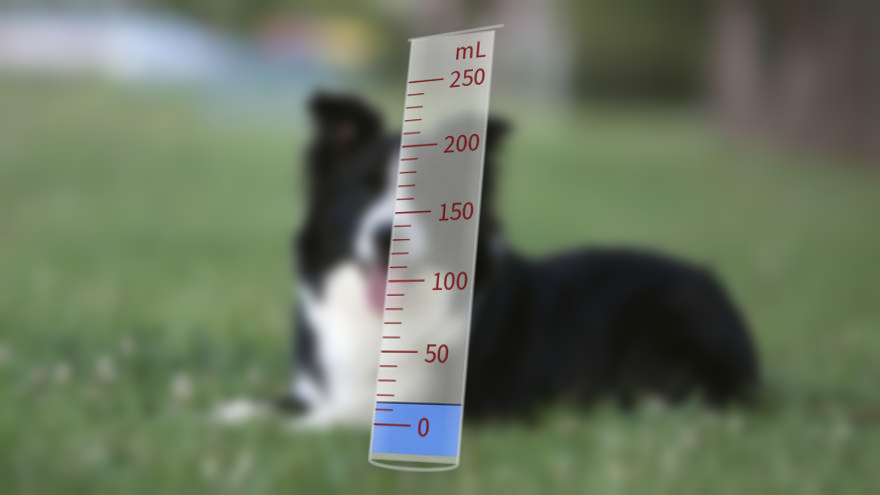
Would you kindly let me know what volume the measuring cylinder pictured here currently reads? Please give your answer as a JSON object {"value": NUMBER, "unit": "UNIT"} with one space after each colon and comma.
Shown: {"value": 15, "unit": "mL"}
